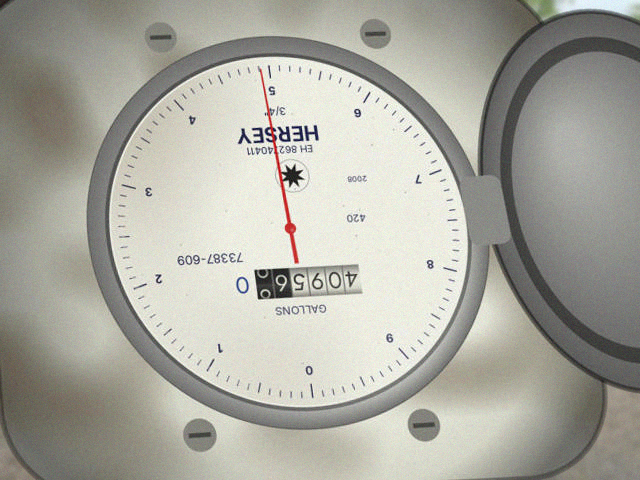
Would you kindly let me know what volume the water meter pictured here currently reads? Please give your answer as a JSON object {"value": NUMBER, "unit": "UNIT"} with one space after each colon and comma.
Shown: {"value": 4095684.9, "unit": "gal"}
